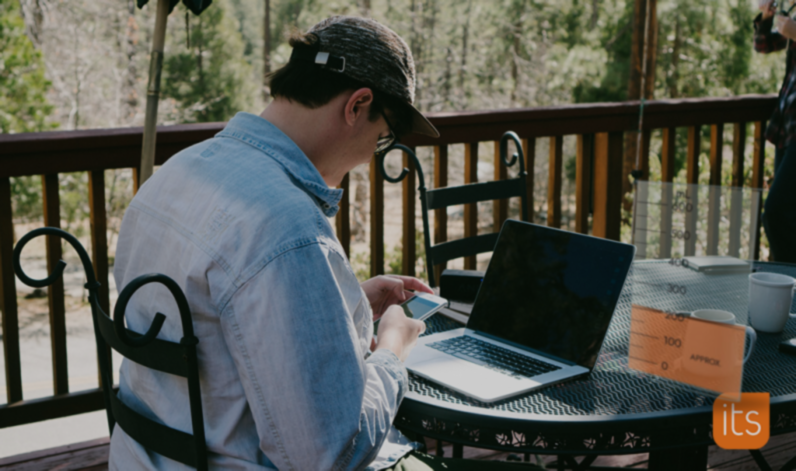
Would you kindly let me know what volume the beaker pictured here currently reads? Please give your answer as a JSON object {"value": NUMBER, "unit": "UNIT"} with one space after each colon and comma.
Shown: {"value": 200, "unit": "mL"}
